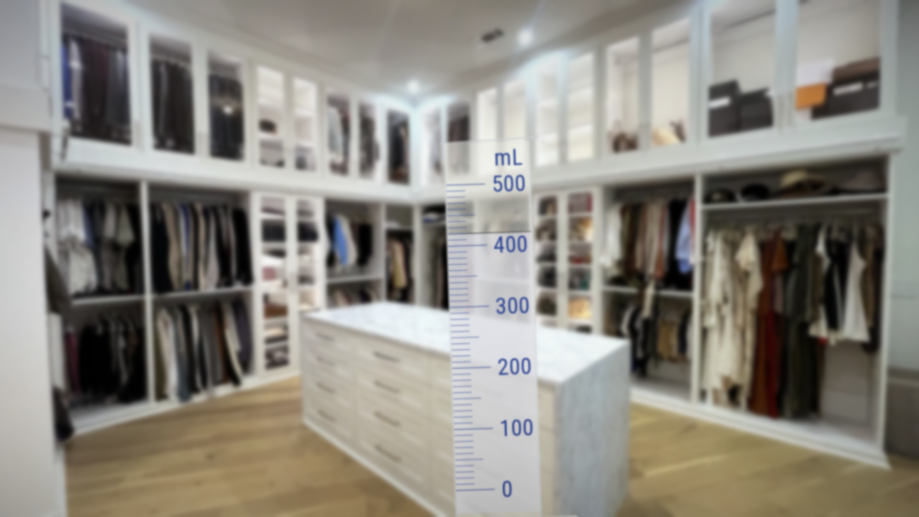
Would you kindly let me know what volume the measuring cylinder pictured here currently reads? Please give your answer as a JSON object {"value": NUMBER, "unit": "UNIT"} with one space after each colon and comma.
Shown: {"value": 420, "unit": "mL"}
